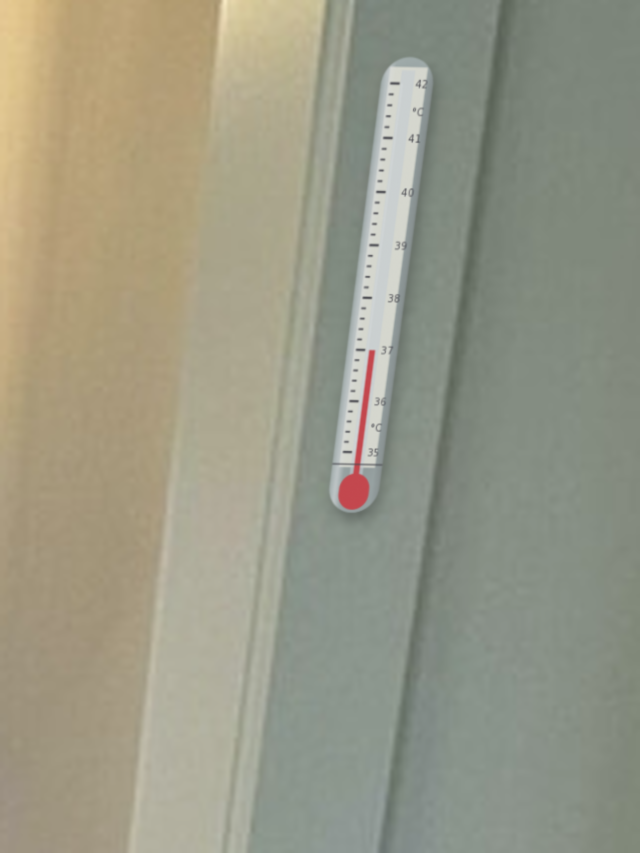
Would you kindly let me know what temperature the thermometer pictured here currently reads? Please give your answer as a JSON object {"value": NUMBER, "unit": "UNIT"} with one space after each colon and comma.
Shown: {"value": 37, "unit": "°C"}
